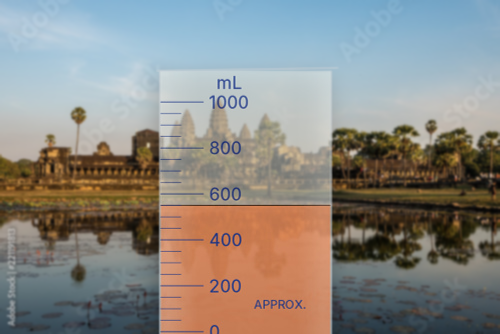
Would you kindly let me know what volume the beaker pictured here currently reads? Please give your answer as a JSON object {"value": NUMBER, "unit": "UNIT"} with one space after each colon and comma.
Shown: {"value": 550, "unit": "mL"}
